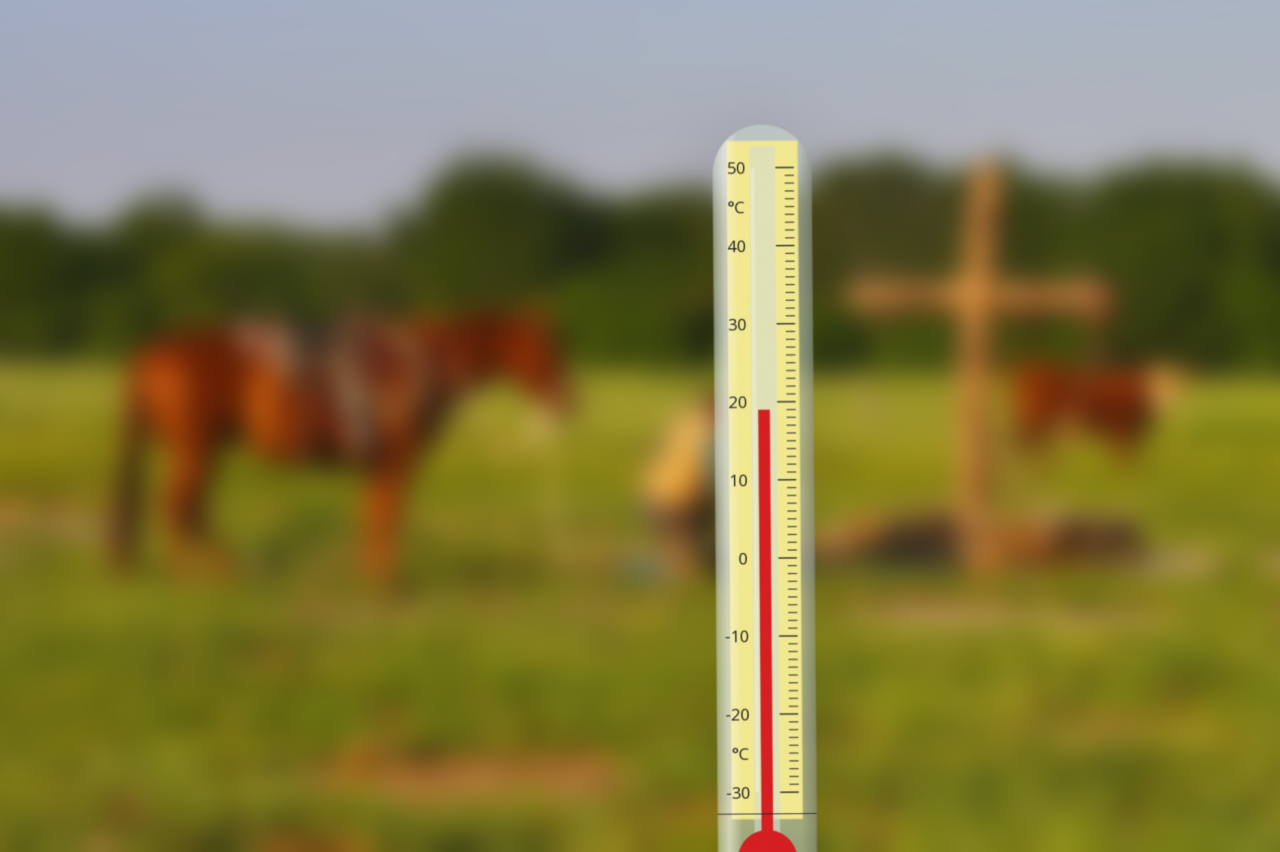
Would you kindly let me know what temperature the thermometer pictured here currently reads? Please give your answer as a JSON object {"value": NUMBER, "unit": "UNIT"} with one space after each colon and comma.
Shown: {"value": 19, "unit": "°C"}
